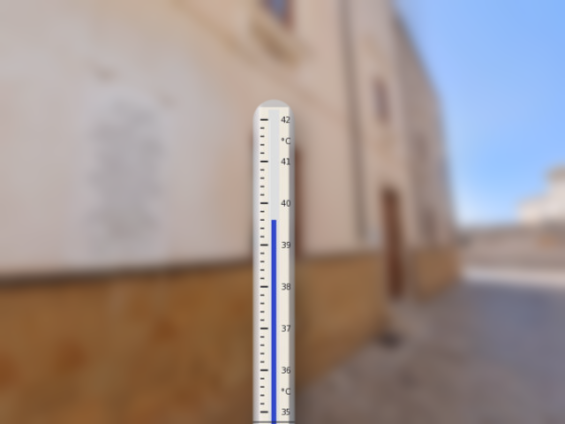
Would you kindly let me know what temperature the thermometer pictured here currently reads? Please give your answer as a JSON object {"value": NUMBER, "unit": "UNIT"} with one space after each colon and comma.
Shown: {"value": 39.6, "unit": "°C"}
